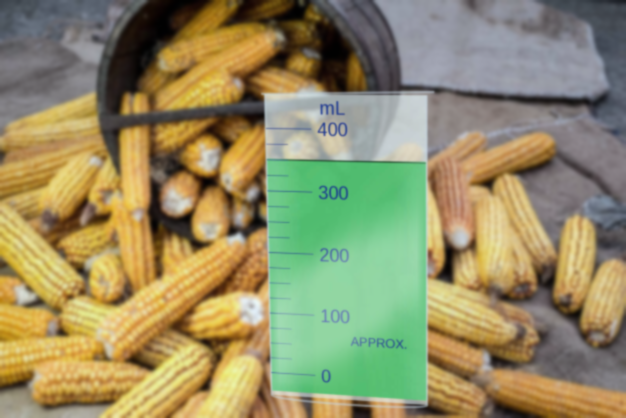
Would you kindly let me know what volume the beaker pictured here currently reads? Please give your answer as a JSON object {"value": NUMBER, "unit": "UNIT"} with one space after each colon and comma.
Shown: {"value": 350, "unit": "mL"}
